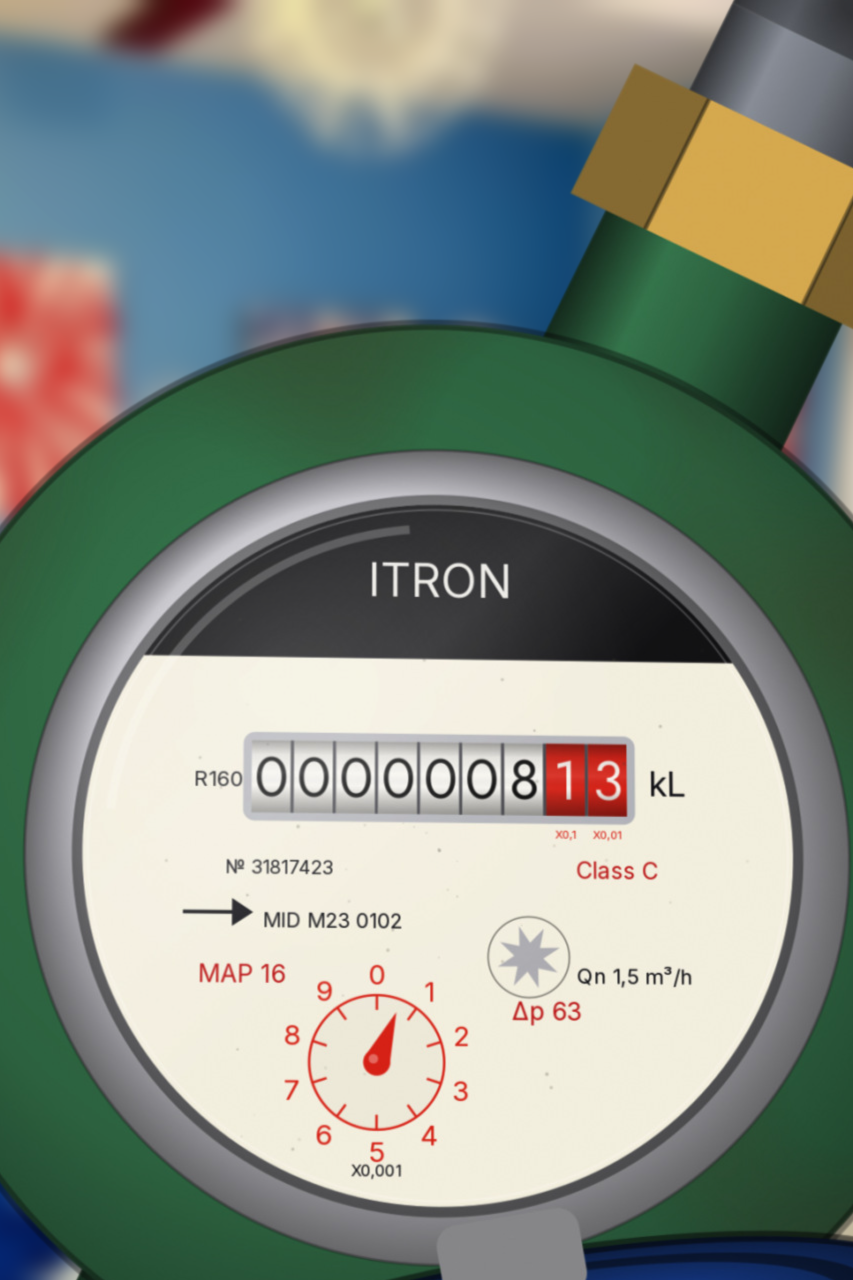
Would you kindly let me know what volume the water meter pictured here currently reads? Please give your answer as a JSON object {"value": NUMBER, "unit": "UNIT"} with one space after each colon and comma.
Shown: {"value": 8.130, "unit": "kL"}
